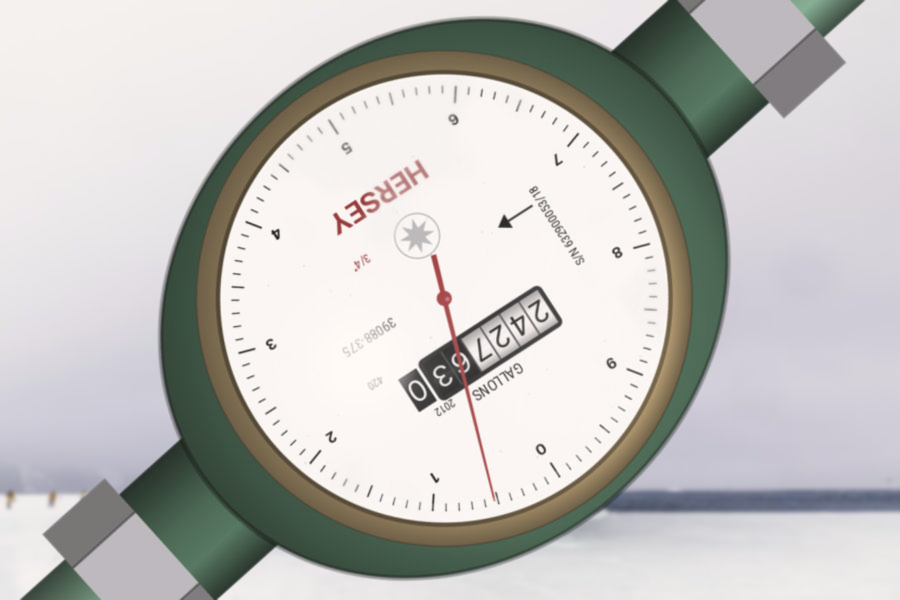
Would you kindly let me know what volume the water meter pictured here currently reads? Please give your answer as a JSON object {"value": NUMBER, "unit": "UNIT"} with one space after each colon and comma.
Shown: {"value": 2427630.5, "unit": "gal"}
